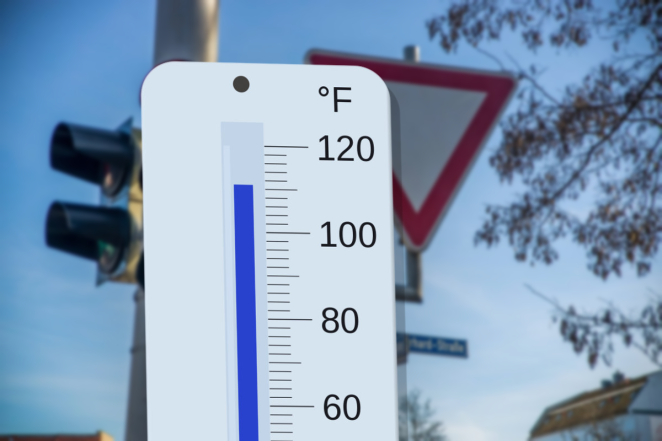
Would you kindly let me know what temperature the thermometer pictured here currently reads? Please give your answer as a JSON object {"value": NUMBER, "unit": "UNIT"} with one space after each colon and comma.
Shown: {"value": 111, "unit": "°F"}
